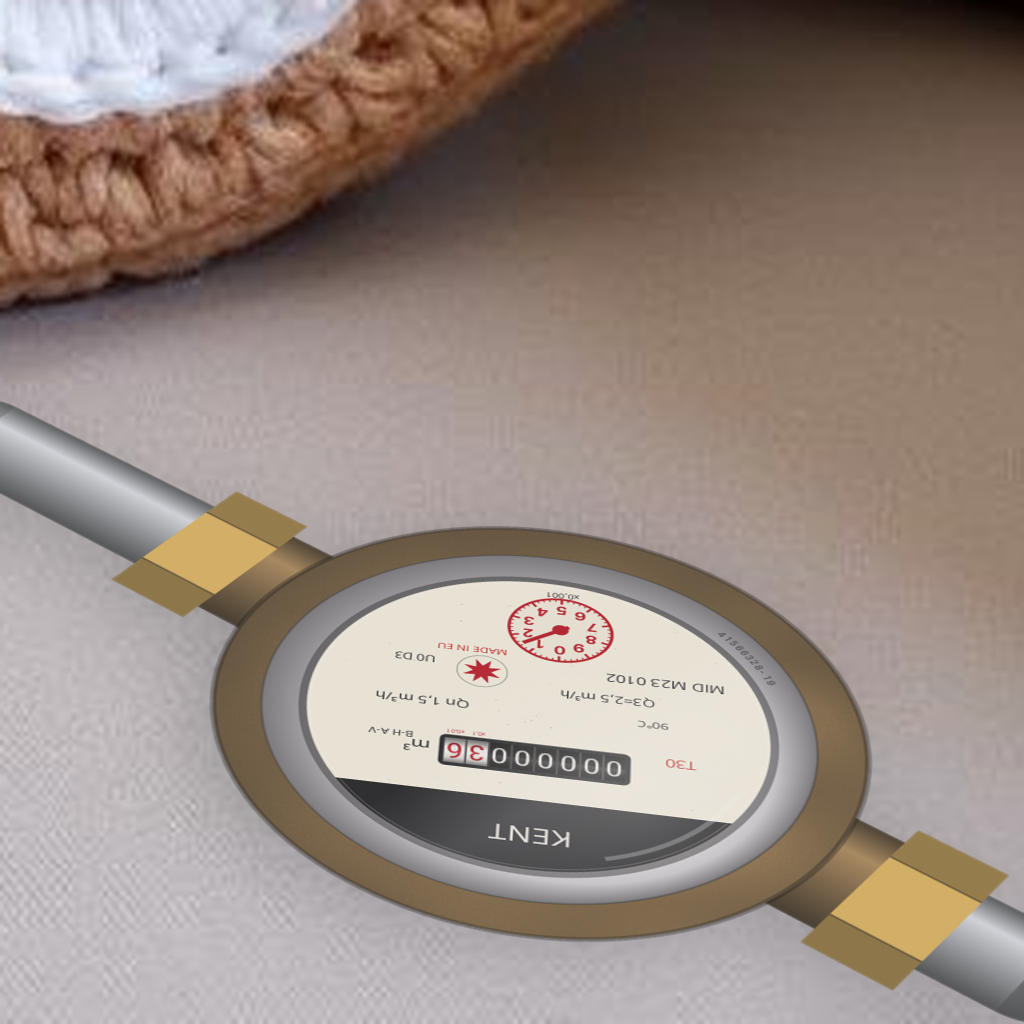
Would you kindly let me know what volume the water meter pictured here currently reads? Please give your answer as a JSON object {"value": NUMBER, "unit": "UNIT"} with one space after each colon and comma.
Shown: {"value": 0.361, "unit": "m³"}
